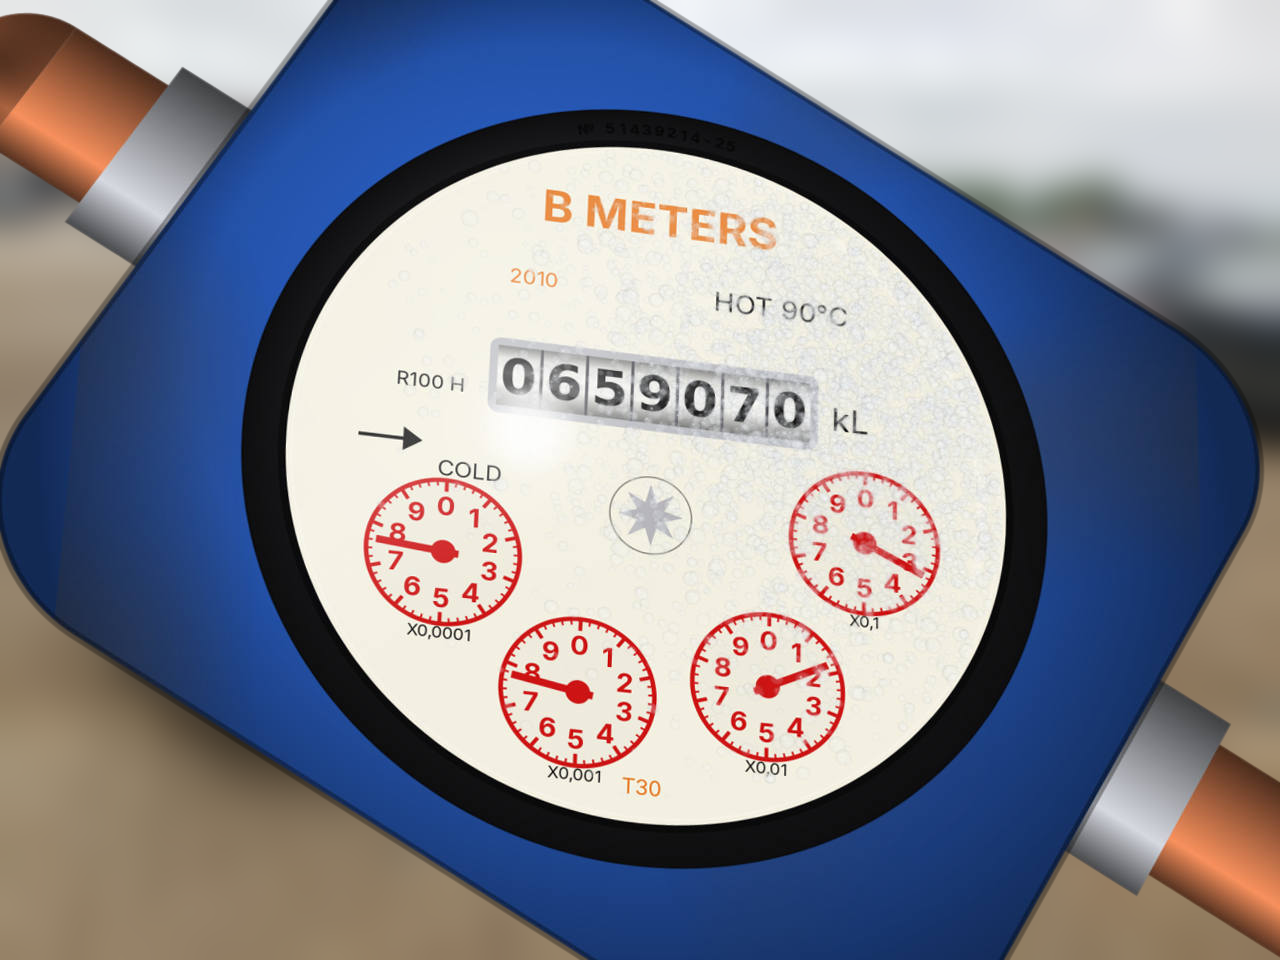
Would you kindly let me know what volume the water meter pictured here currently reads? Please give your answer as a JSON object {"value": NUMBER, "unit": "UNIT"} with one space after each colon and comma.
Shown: {"value": 659070.3177, "unit": "kL"}
